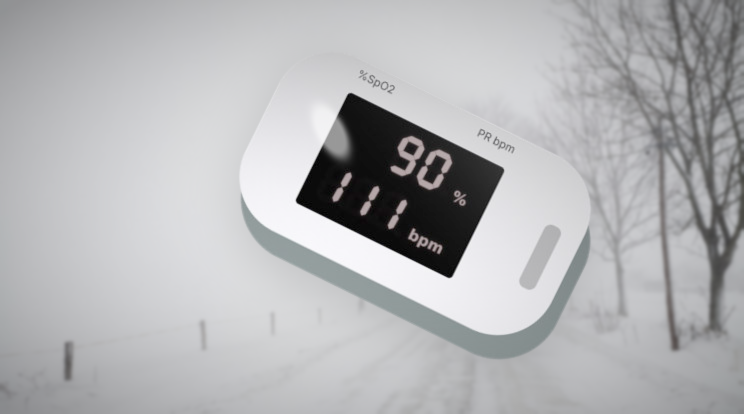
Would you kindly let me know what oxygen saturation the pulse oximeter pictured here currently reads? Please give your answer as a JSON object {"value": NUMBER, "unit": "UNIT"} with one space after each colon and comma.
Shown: {"value": 90, "unit": "%"}
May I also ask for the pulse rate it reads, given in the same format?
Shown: {"value": 111, "unit": "bpm"}
